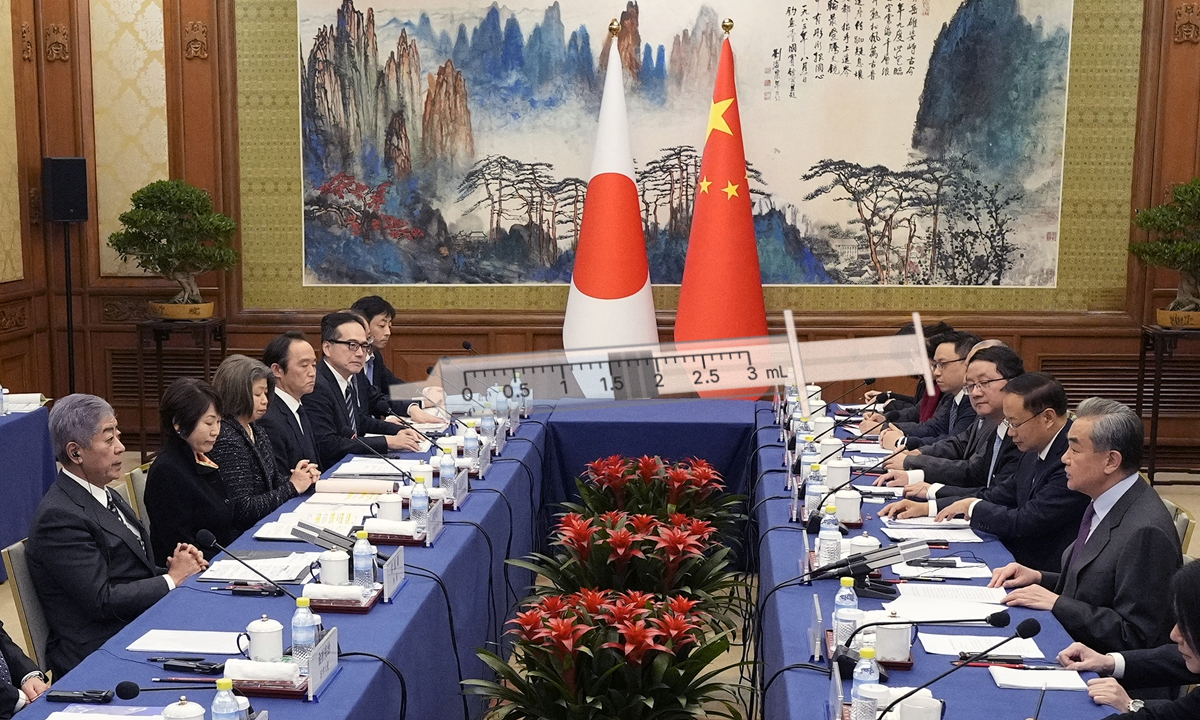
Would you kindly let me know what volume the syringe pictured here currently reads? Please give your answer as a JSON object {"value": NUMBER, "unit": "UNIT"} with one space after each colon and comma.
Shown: {"value": 1.5, "unit": "mL"}
